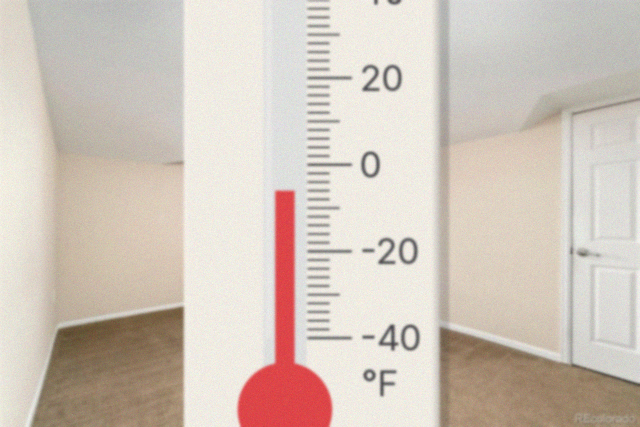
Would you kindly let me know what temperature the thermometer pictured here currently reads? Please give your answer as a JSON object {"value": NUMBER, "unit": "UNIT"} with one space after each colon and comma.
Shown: {"value": -6, "unit": "°F"}
